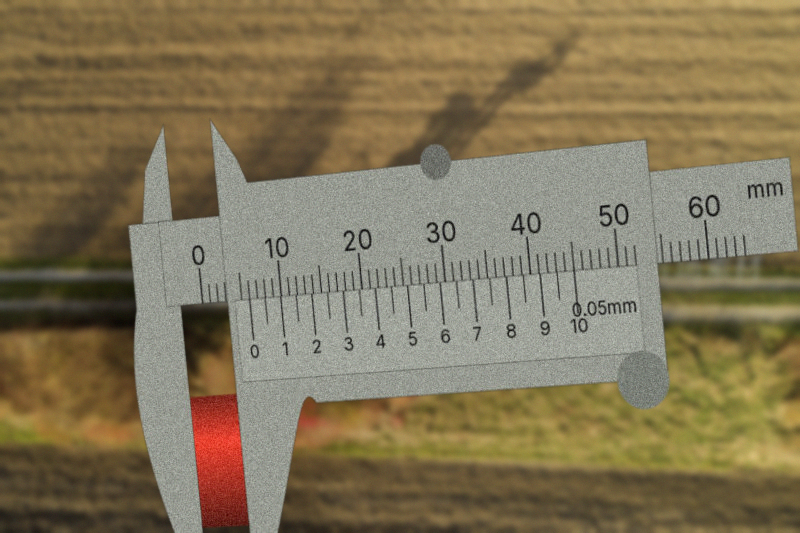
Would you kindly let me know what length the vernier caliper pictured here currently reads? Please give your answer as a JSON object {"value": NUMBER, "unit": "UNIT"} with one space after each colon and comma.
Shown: {"value": 6.0, "unit": "mm"}
